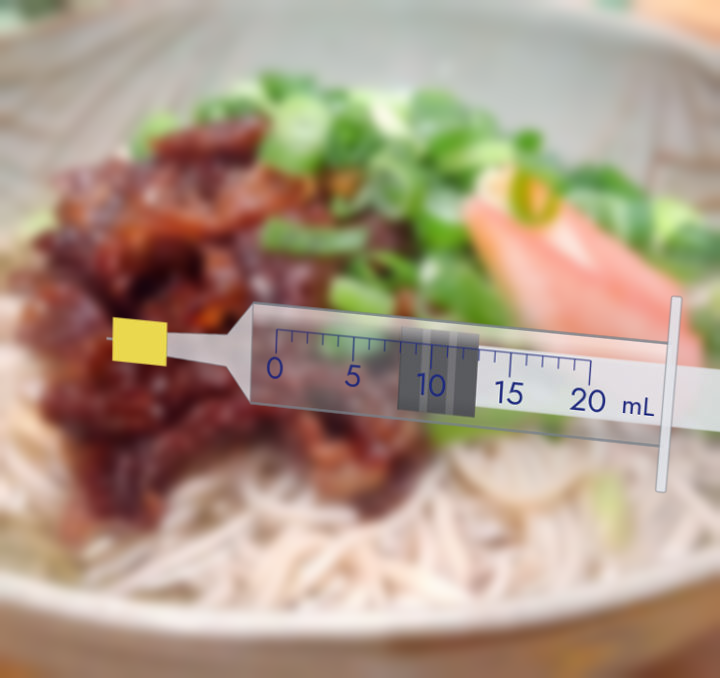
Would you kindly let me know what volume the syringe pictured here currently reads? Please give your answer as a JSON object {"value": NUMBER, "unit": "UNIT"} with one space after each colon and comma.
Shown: {"value": 8, "unit": "mL"}
